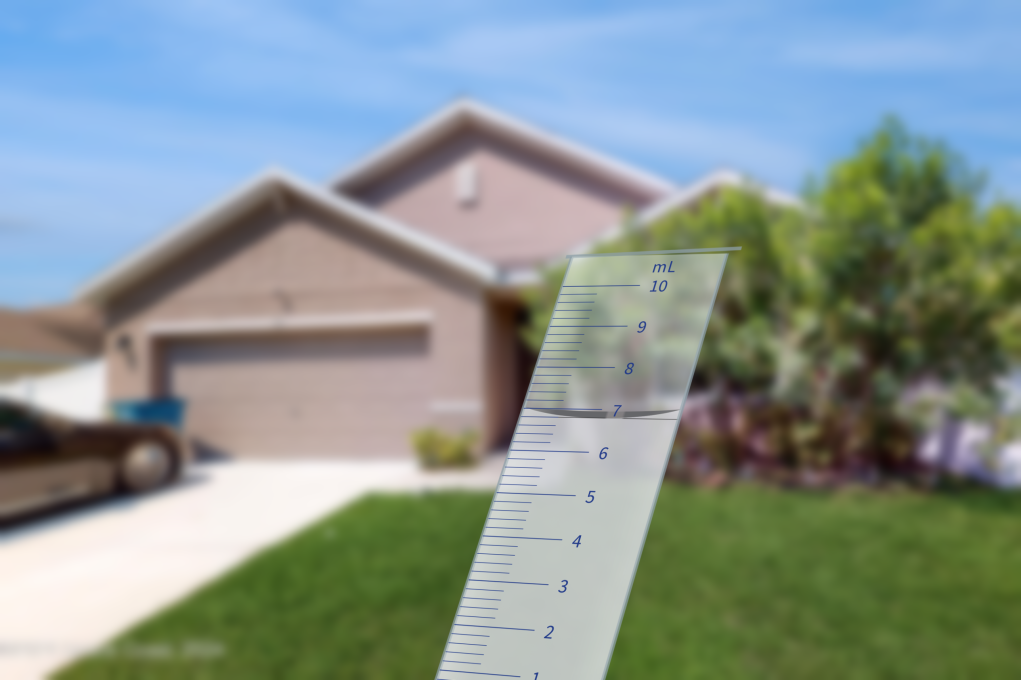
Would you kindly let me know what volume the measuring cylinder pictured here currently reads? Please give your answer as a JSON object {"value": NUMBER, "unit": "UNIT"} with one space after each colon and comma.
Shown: {"value": 6.8, "unit": "mL"}
